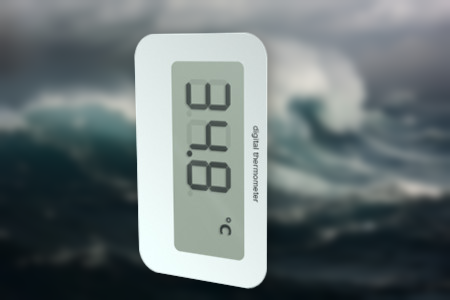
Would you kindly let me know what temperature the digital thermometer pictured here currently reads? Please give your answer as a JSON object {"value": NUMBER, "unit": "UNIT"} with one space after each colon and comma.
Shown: {"value": 34.8, "unit": "°C"}
